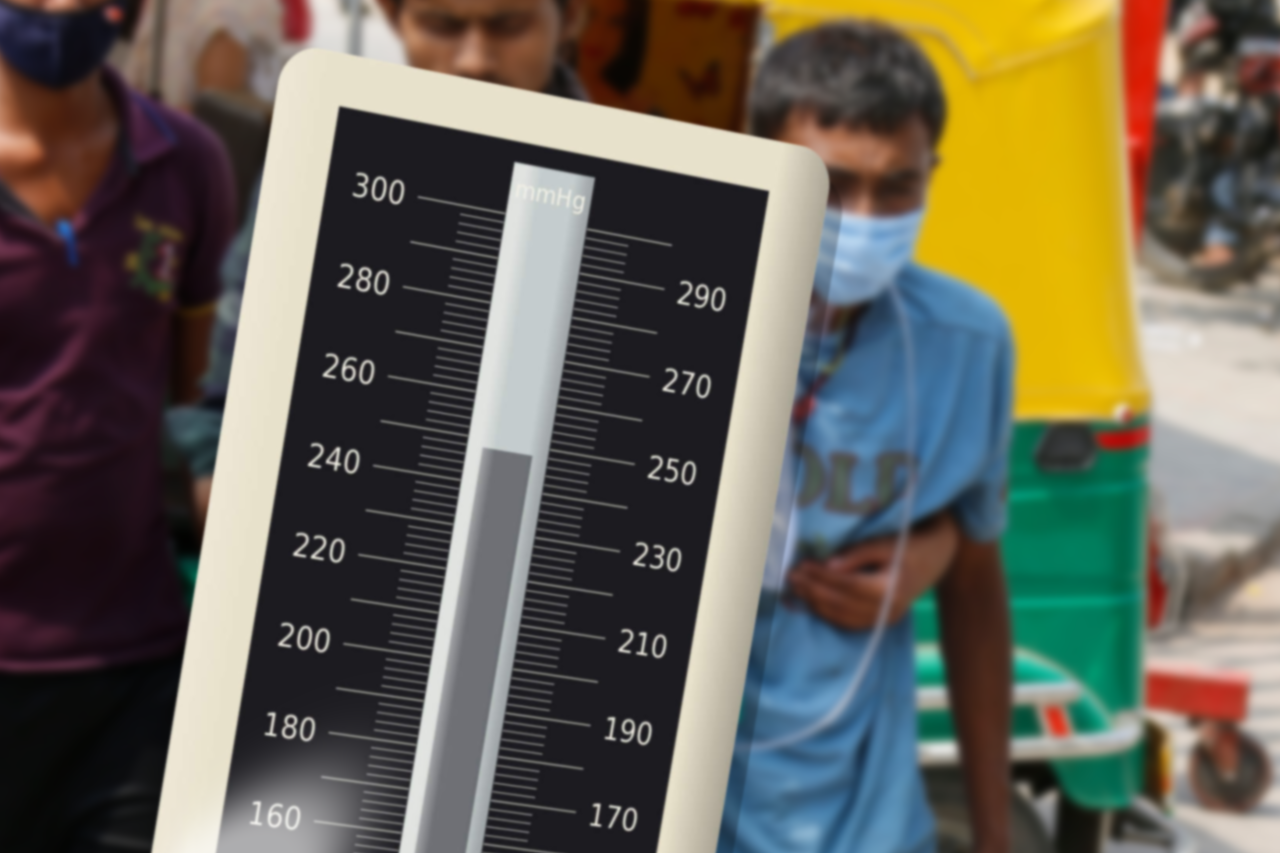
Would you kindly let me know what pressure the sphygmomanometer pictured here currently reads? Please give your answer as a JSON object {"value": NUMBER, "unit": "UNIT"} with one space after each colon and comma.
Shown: {"value": 248, "unit": "mmHg"}
